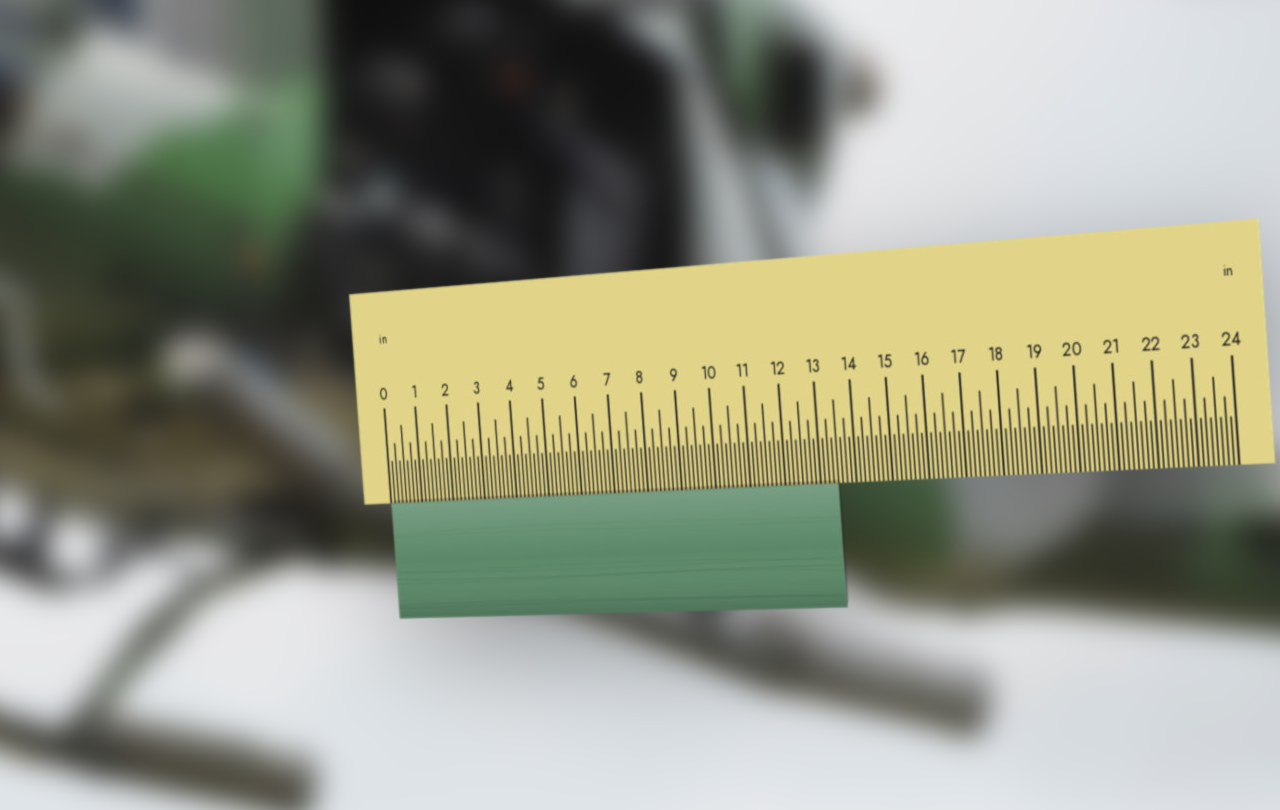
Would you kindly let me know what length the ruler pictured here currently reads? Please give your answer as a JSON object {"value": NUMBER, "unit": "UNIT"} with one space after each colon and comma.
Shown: {"value": 13.5, "unit": "in"}
